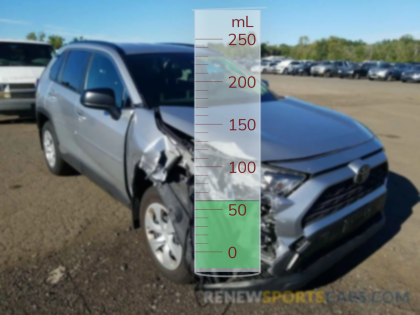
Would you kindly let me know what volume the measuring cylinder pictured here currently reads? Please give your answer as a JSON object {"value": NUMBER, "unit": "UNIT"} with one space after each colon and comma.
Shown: {"value": 60, "unit": "mL"}
